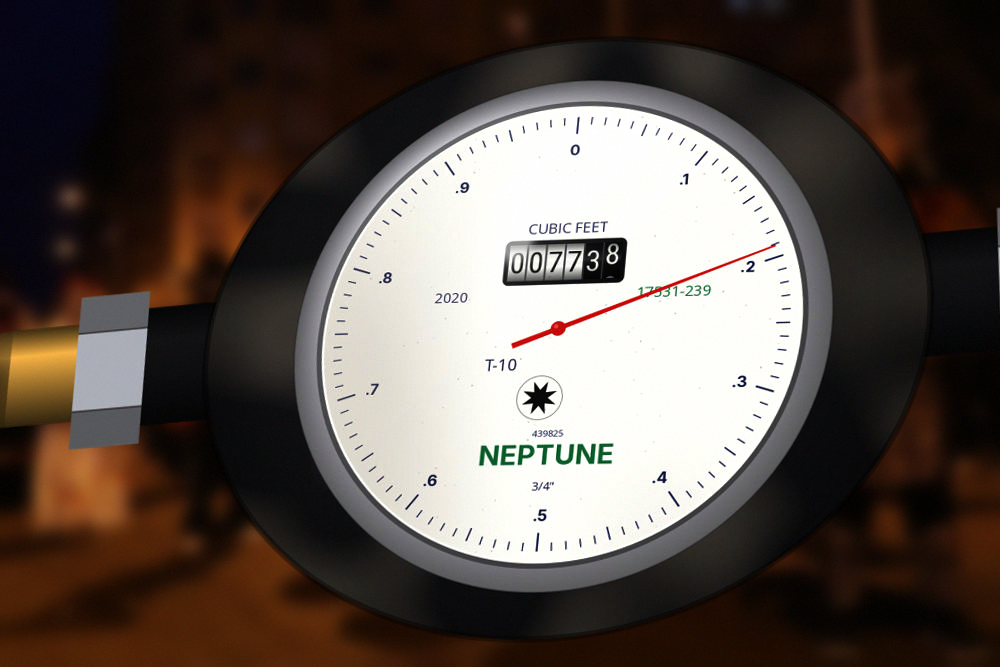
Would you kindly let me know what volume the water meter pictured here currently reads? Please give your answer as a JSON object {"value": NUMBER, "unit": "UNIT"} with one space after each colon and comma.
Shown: {"value": 7738.19, "unit": "ft³"}
